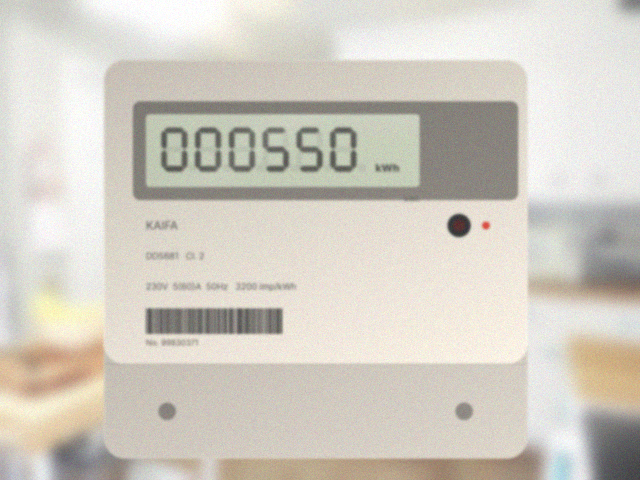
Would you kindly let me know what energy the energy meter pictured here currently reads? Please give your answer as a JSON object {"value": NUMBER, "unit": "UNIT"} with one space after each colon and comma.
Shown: {"value": 550, "unit": "kWh"}
